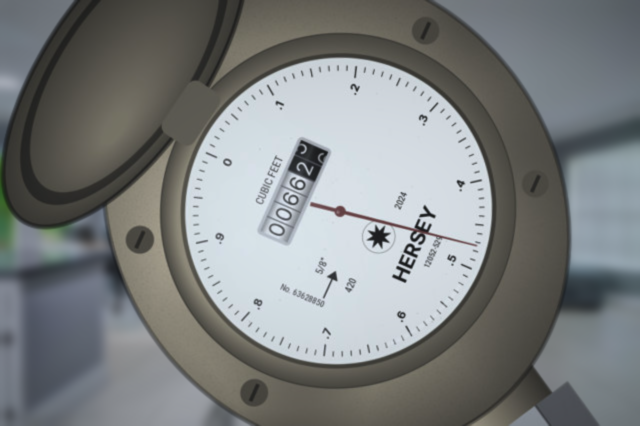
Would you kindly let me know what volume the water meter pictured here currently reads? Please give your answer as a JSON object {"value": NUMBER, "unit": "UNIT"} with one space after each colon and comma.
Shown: {"value": 6625.47, "unit": "ft³"}
